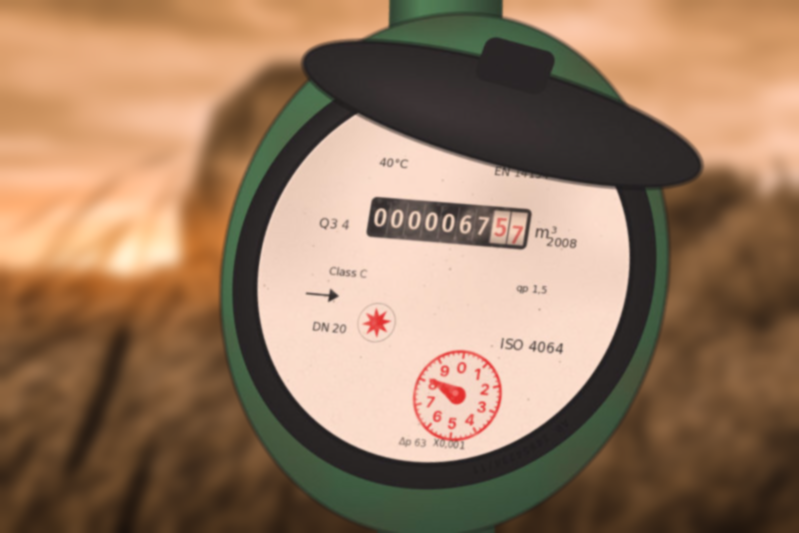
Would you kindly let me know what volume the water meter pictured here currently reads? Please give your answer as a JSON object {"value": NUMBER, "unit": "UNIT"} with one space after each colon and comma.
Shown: {"value": 67.568, "unit": "m³"}
